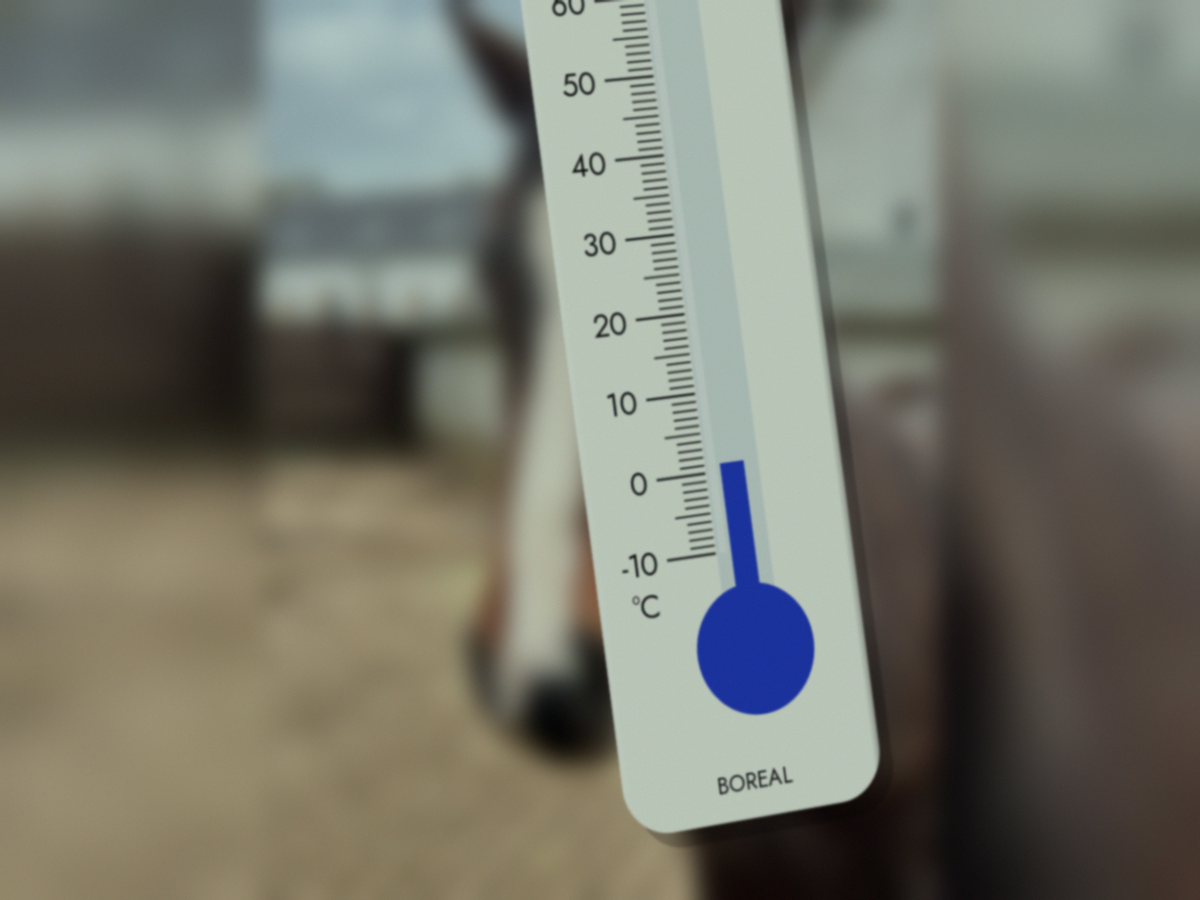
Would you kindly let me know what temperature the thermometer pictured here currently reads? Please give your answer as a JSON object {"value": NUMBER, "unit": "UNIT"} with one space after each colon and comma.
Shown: {"value": 1, "unit": "°C"}
